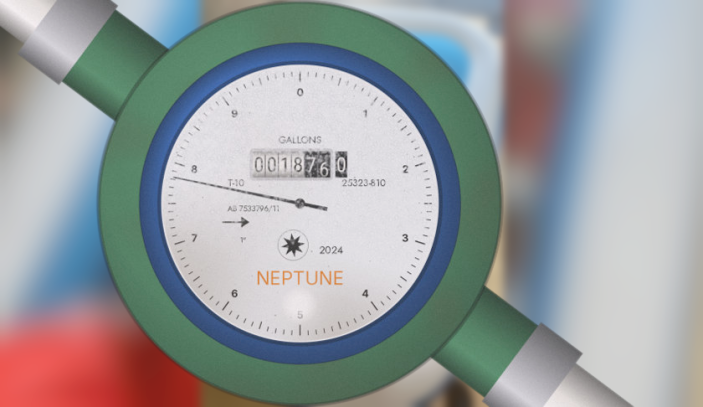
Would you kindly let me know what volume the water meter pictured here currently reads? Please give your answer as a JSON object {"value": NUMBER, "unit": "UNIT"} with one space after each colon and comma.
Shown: {"value": 18757.8, "unit": "gal"}
